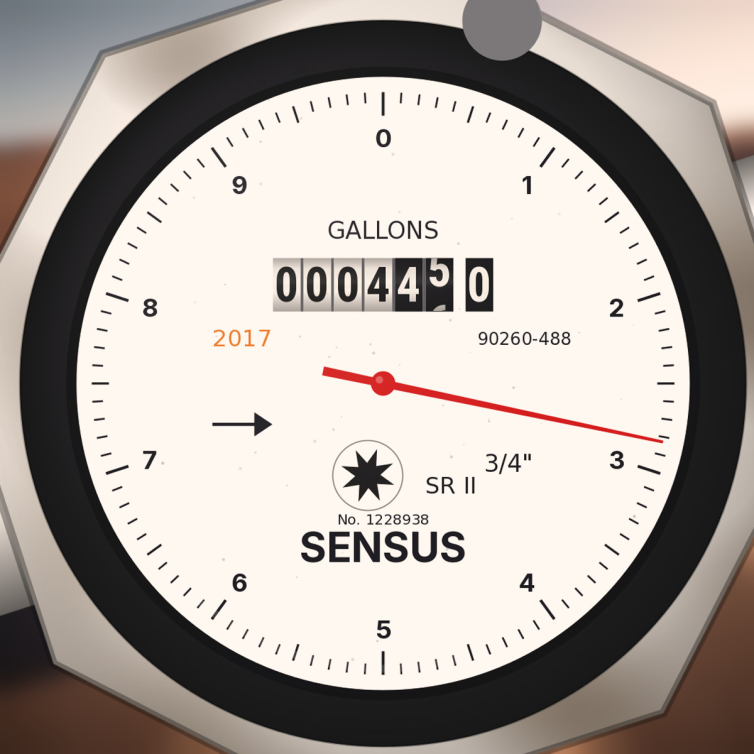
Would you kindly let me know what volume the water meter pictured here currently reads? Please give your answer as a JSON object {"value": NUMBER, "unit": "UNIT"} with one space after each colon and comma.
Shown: {"value": 4452.8, "unit": "gal"}
